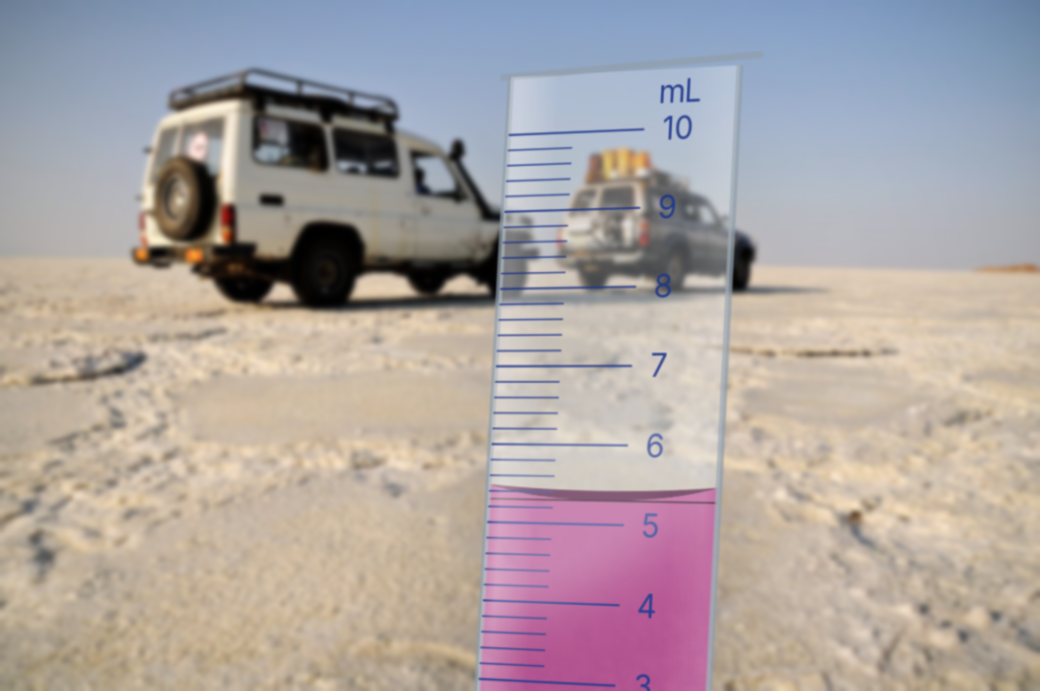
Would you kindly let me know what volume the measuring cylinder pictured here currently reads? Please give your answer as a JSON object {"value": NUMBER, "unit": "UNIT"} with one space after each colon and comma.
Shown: {"value": 5.3, "unit": "mL"}
